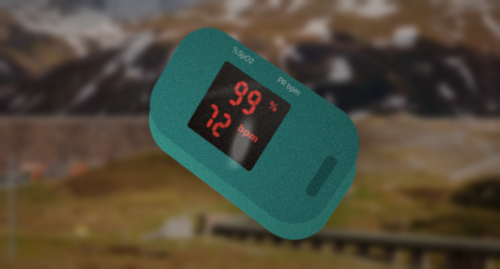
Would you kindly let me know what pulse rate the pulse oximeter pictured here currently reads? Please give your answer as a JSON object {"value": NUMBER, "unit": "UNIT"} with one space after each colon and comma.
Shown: {"value": 72, "unit": "bpm"}
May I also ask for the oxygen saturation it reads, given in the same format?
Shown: {"value": 99, "unit": "%"}
